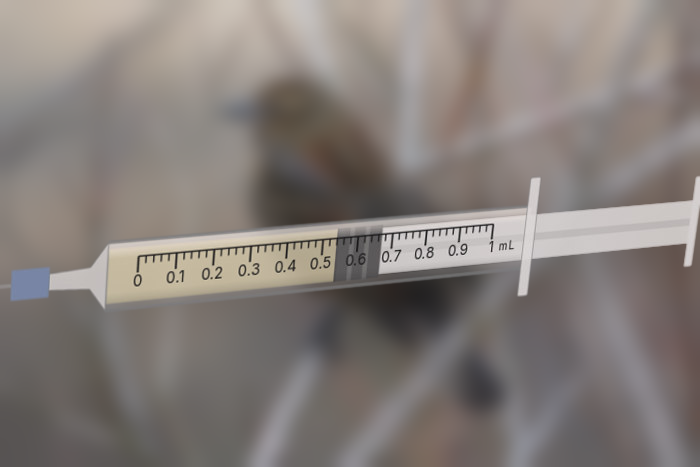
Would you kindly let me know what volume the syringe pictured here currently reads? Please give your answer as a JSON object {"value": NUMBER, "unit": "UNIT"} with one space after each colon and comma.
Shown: {"value": 0.54, "unit": "mL"}
